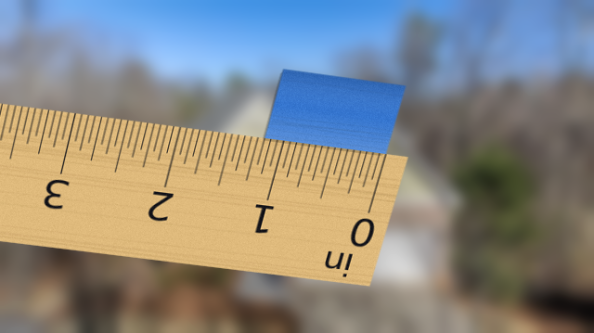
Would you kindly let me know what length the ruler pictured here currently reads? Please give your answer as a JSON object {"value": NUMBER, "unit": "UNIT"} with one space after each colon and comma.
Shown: {"value": 1.1875, "unit": "in"}
